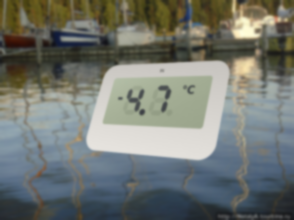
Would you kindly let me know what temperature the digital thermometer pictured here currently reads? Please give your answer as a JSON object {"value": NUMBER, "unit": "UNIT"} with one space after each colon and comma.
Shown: {"value": -4.7, "unit": "°C"}
